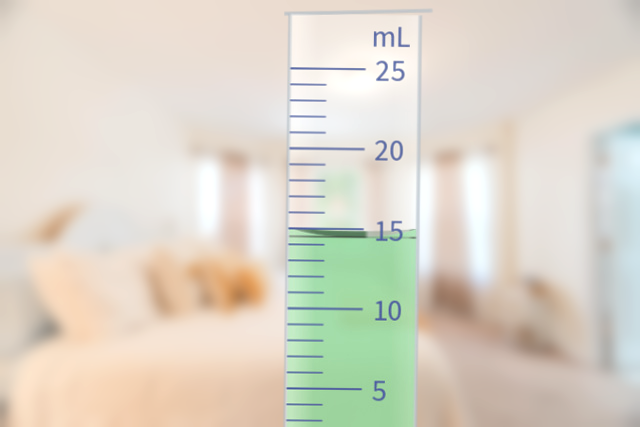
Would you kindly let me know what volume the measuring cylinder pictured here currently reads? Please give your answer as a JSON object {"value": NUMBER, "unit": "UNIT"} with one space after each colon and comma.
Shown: {"value": 14.5, "unit": "mL"}
